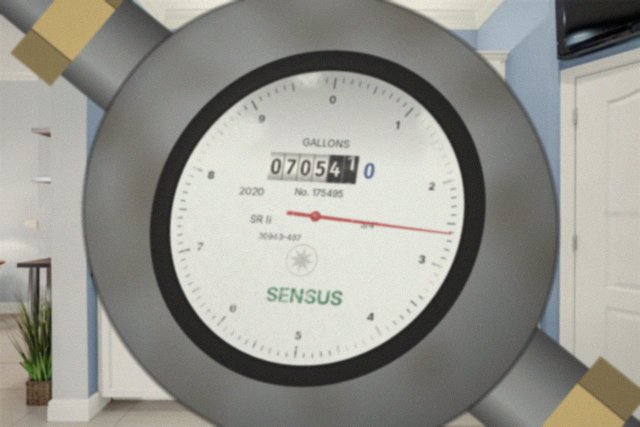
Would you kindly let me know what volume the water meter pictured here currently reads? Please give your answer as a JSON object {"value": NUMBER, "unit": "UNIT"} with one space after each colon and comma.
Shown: {"value": 705412.6, "unit": "gal"}
